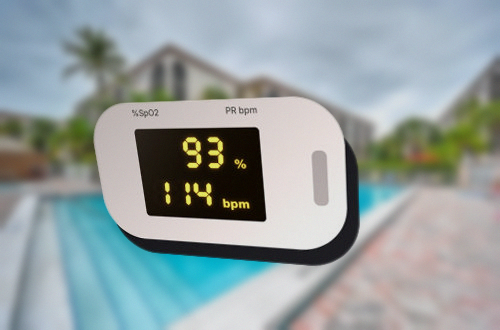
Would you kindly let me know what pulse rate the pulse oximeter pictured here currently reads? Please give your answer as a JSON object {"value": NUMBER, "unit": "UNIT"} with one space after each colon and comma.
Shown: {"value": 114, "unit": "bpm"}
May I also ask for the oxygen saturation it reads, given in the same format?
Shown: {"value": 93, "unit": "%"}
